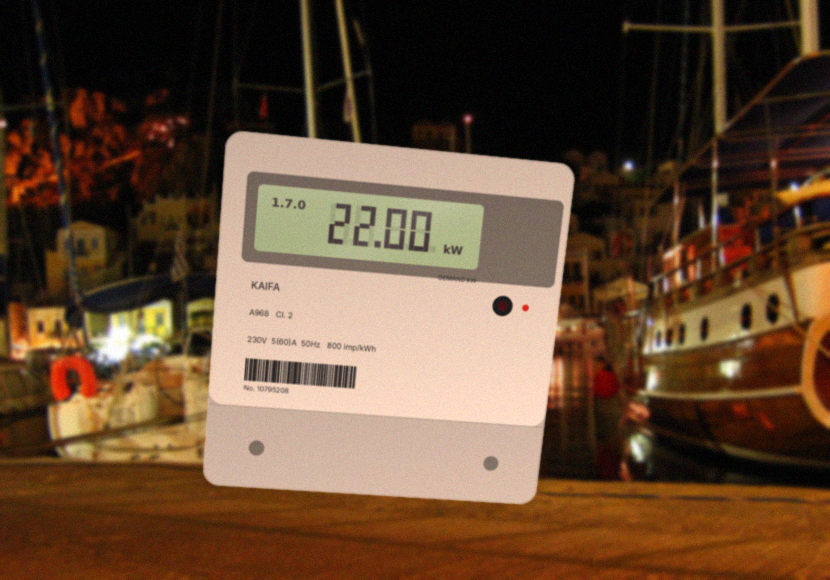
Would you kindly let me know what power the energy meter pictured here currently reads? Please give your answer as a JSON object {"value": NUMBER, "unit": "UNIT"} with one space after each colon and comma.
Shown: {"value": 22.00, "unit": "kW"}
